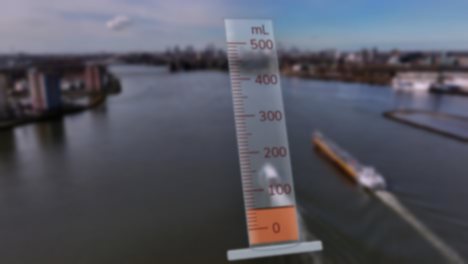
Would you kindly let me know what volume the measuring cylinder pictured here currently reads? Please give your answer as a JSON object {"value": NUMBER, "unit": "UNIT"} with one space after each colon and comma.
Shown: {"value": 50, "unit": "mL"}
